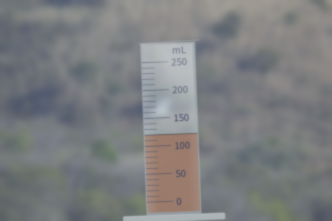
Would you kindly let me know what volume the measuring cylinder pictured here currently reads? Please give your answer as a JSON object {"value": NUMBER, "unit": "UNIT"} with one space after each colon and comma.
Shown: {"value": 120, "unit": "mL"}
